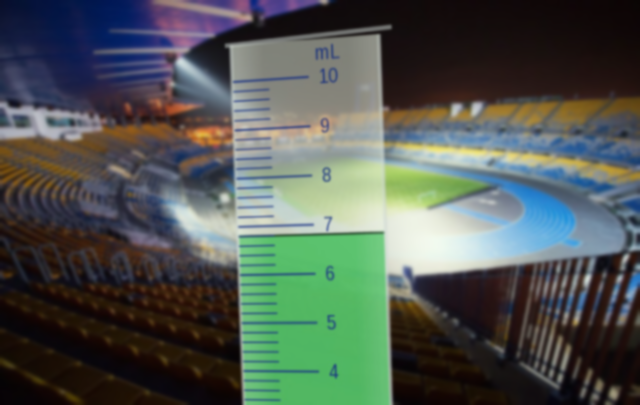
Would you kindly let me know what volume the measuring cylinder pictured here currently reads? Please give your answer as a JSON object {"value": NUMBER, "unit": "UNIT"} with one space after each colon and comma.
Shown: {"value": 6.8, "unit": "mL"}
